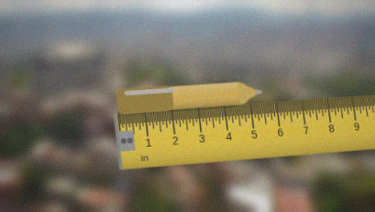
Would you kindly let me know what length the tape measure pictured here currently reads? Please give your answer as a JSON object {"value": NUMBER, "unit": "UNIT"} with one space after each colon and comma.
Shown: {"value": 5.5, "unit": "in"}
